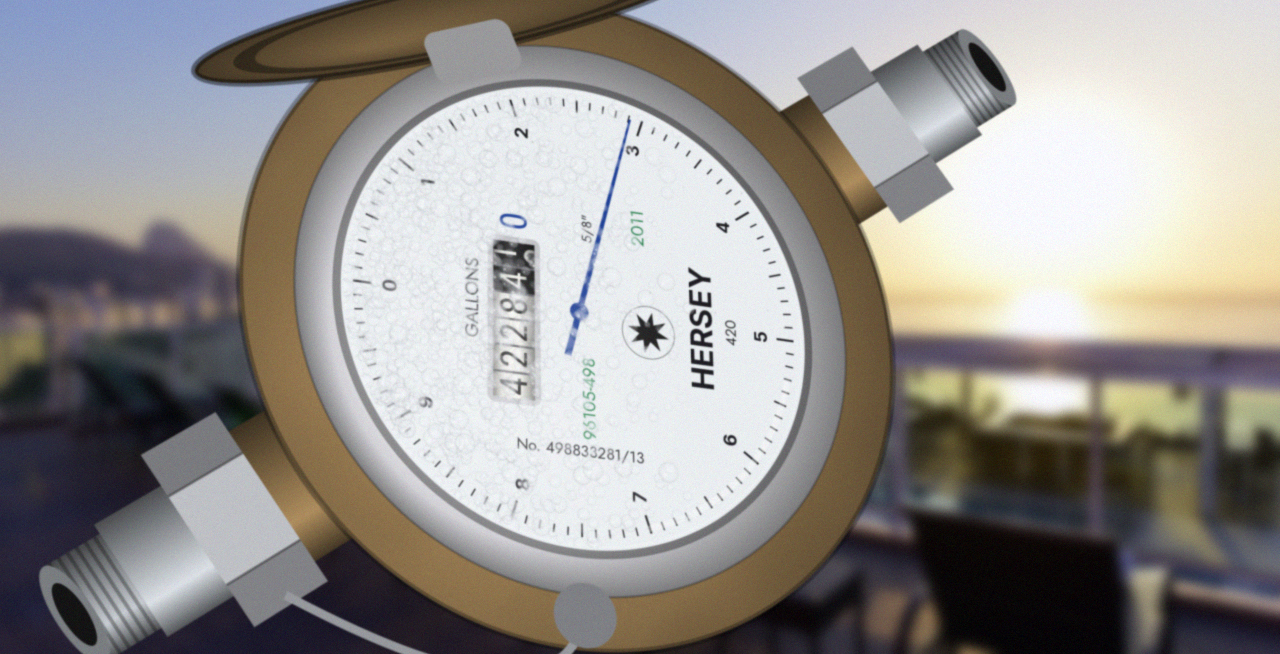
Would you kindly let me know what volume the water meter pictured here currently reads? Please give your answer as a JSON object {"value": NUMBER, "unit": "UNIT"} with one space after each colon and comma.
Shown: {"value": 4228412.9, "unit": "gal"}
